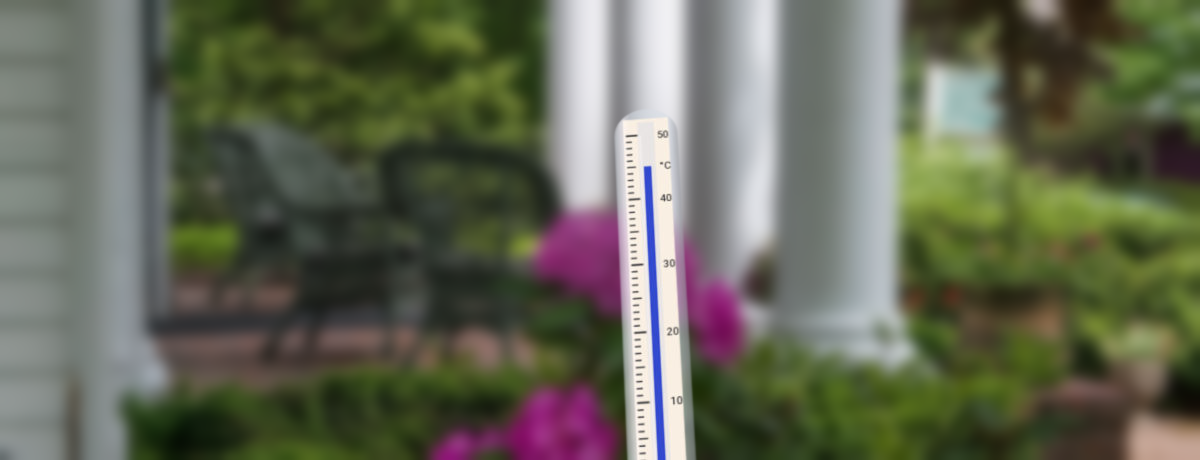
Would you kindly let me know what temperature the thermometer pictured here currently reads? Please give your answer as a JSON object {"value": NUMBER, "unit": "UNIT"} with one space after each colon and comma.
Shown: {"value": 45, "unit": "°C"}
